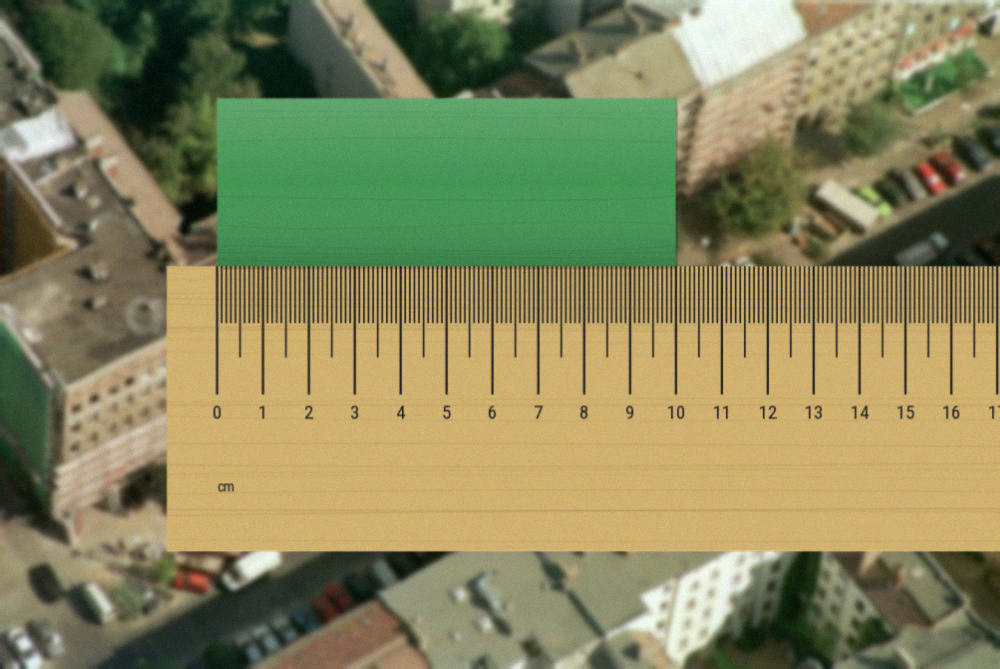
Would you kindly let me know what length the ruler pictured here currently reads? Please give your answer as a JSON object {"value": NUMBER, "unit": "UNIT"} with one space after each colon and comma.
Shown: {"value": 10, "unit": "cm"}
